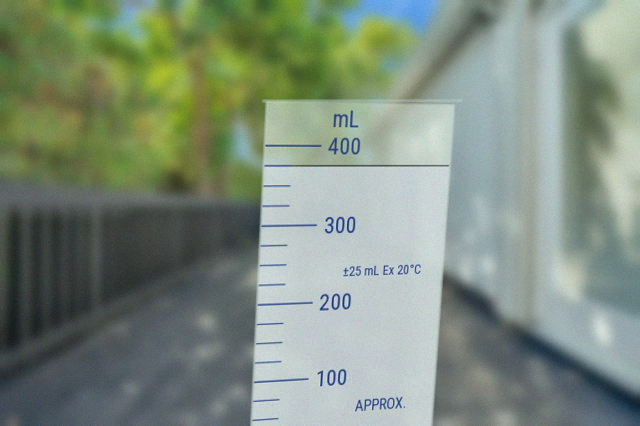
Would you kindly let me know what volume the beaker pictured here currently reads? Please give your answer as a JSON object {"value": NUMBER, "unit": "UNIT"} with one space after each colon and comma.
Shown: {"value": 375, "unit": "mL"}
